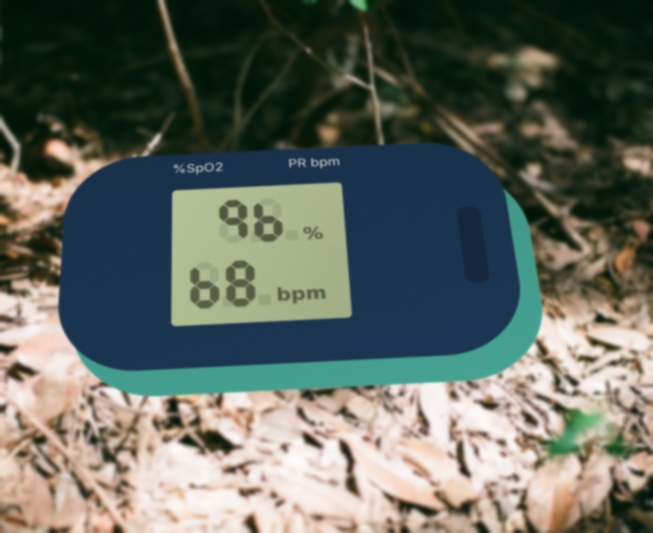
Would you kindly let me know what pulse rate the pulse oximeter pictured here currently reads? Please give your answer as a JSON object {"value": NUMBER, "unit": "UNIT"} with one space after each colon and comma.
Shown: {"value": 68, "unit": "bpm"}
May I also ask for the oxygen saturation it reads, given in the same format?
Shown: {"value": 96, "unit": "%"}
